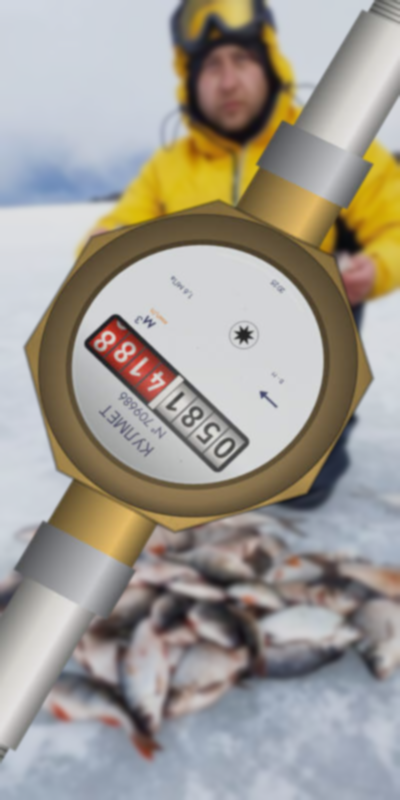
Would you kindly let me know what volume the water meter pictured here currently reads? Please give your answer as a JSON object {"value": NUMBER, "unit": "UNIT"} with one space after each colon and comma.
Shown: {"value": 581.4188, "unit": "m³"}
